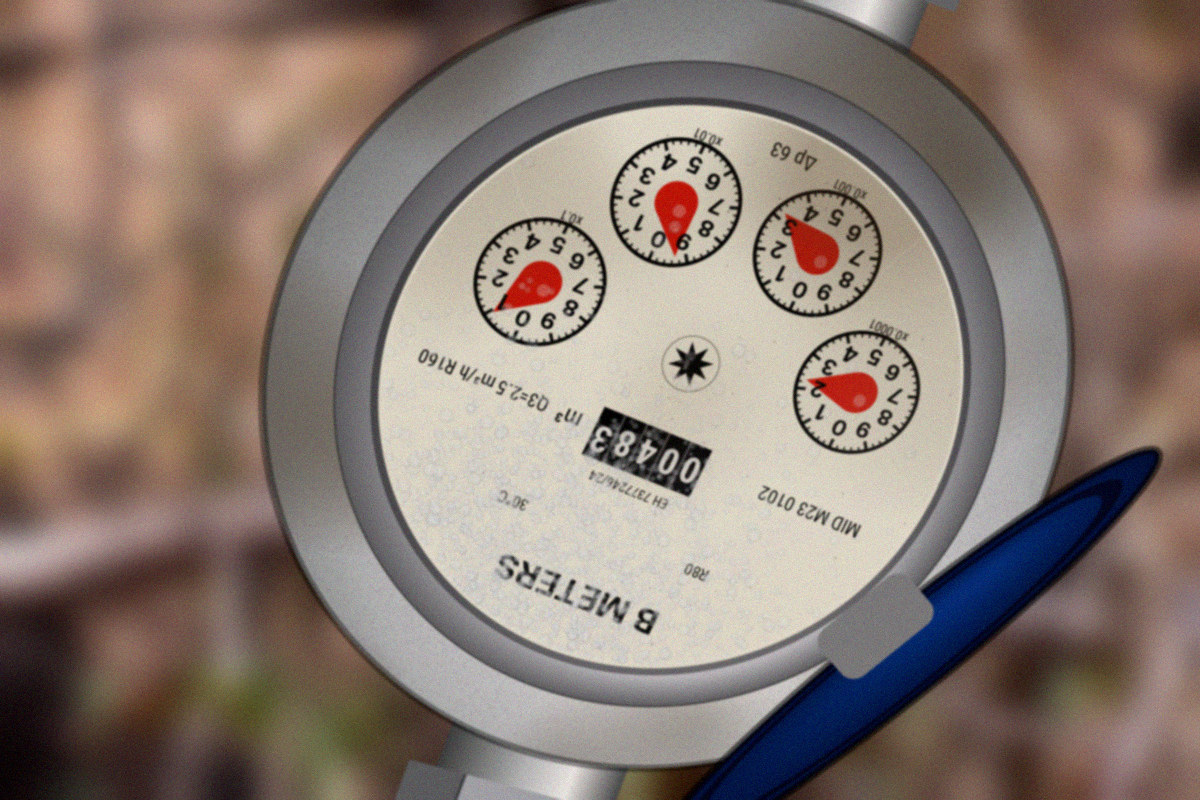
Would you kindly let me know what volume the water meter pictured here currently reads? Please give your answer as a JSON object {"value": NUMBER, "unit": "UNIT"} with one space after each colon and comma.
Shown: {"value": 483.0932, "unit": "m³"}
